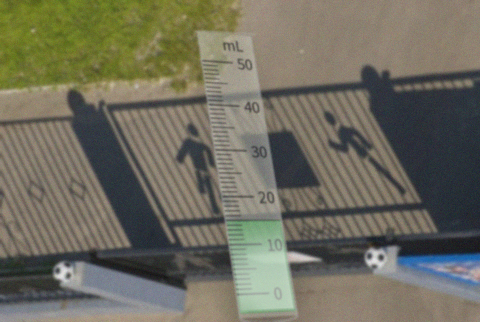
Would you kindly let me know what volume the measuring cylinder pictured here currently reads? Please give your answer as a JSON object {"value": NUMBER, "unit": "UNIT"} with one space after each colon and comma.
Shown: {"value": 15, "unit": "mL"}
